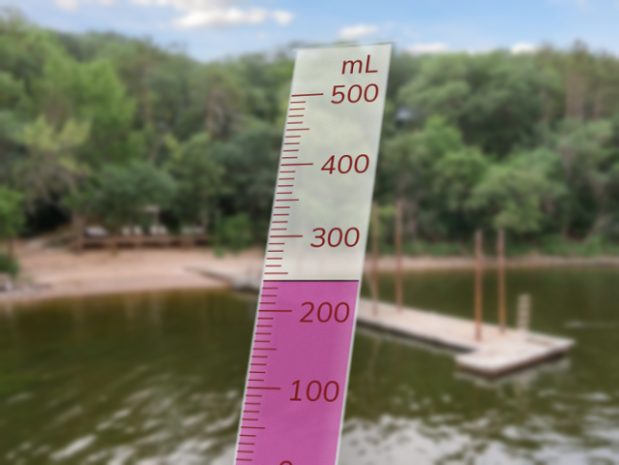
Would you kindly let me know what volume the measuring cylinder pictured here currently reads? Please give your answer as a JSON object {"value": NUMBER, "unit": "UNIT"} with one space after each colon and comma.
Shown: {"value": 240, "unit": "mL"}
